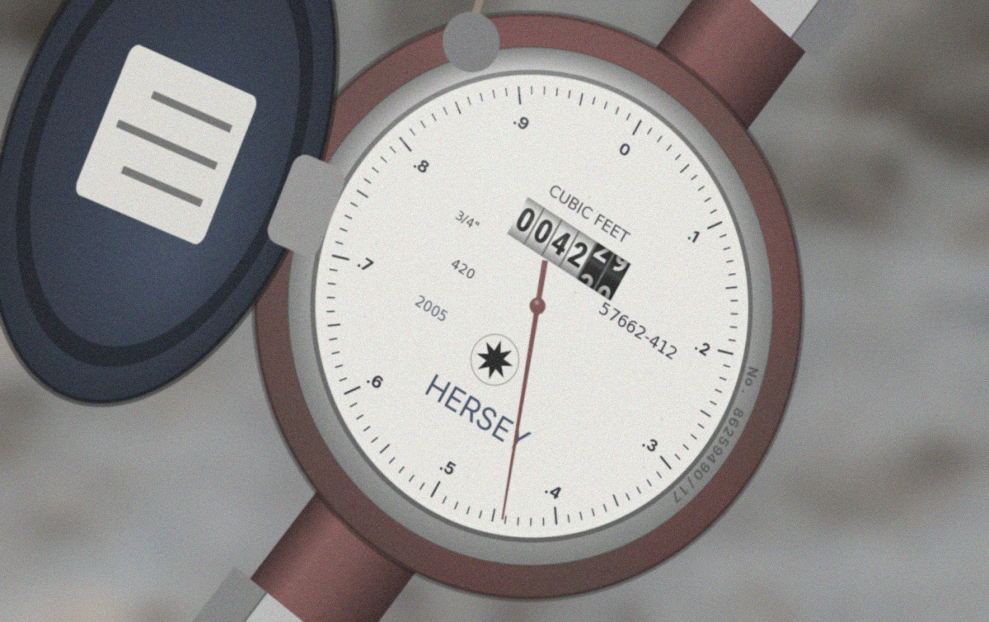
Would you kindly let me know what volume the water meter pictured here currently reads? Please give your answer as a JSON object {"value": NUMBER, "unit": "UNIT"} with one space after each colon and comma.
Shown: {"value": 4229.44, "unit": "ft³"}
